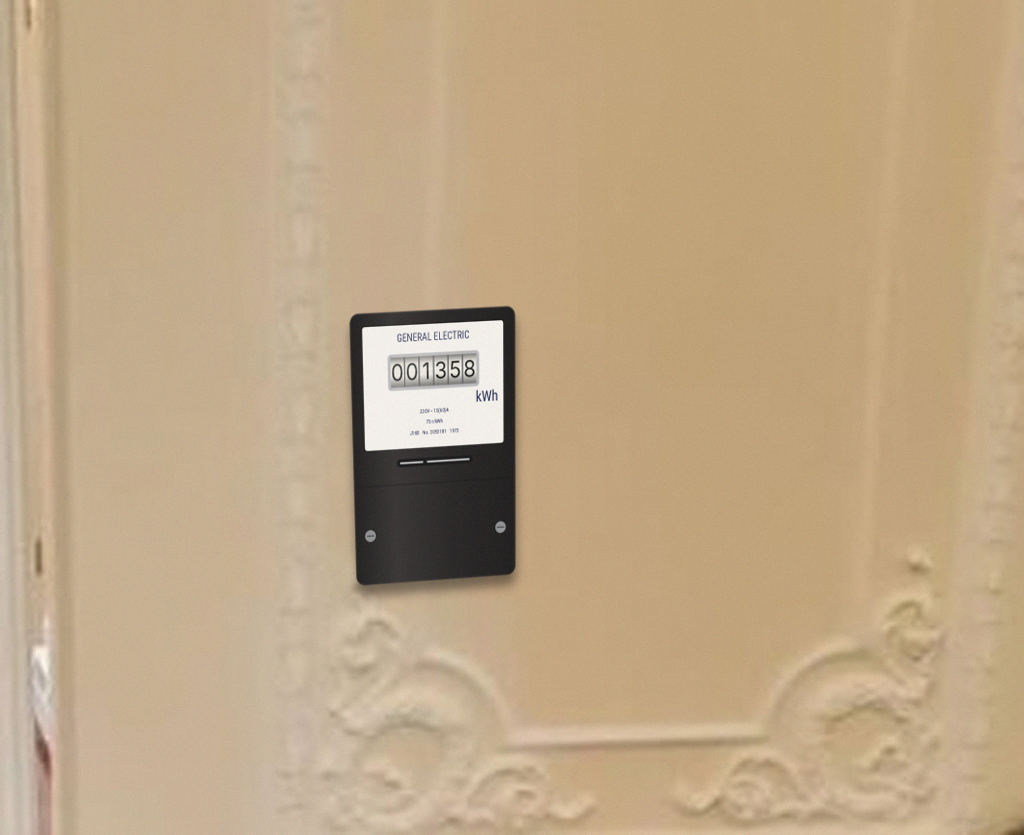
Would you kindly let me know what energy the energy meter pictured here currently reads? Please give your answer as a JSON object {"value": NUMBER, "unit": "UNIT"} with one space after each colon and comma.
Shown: {"value": 1358, "unit": "kWh"}
